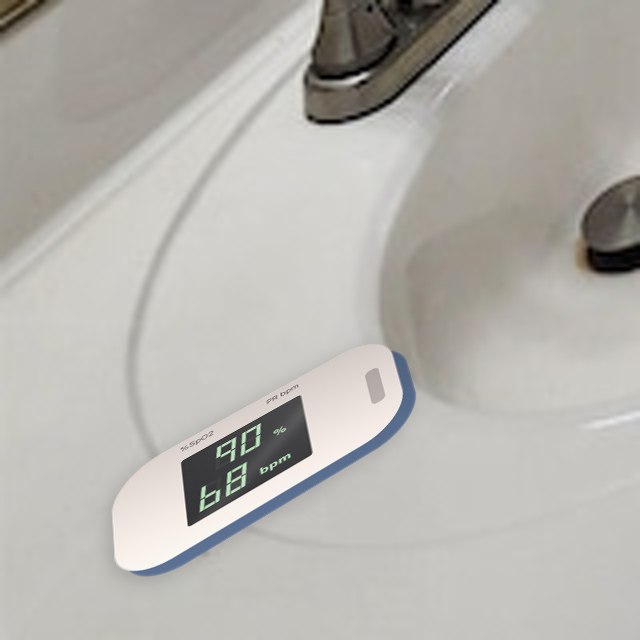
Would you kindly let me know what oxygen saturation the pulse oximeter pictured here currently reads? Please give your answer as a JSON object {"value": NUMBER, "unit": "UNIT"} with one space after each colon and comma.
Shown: {"value": 90, "unit": "%"}
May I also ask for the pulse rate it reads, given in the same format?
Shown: {"value": 68, "unit": "bpm"}
